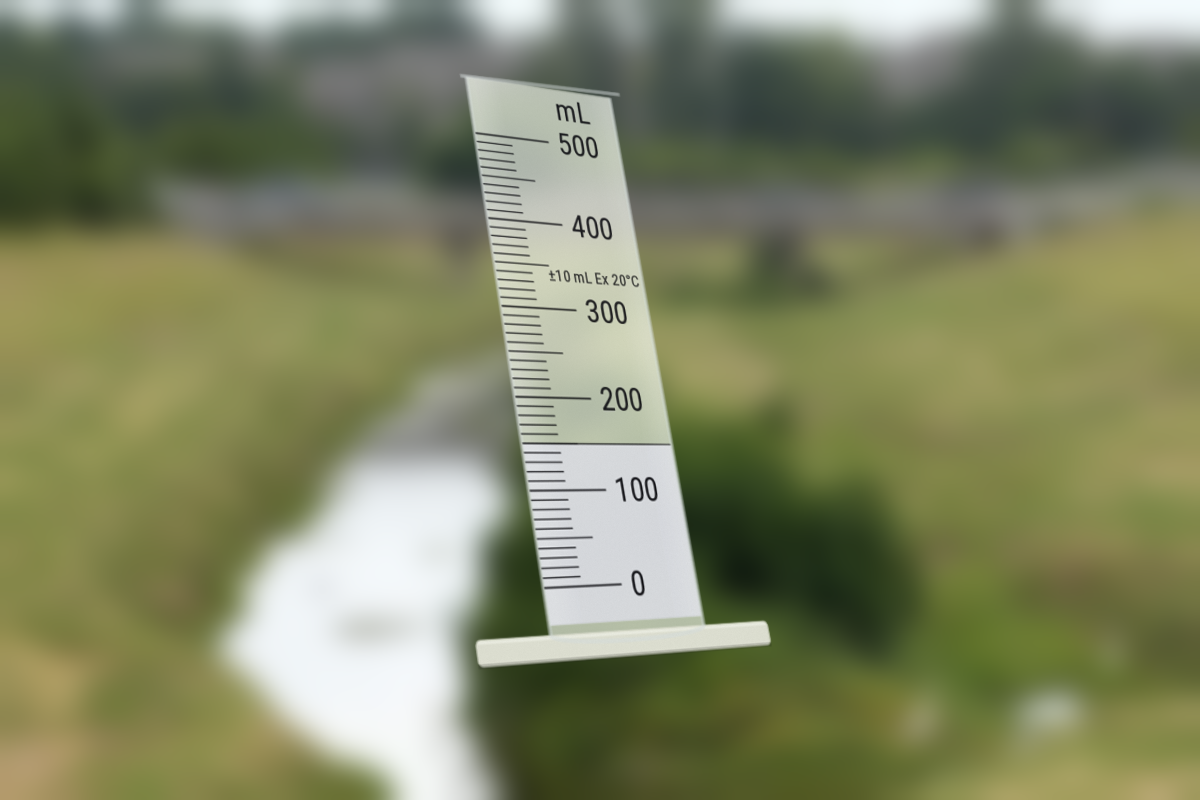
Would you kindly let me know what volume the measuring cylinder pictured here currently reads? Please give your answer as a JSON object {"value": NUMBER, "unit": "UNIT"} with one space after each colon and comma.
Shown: {"value": 150, "unit": "mL"}
